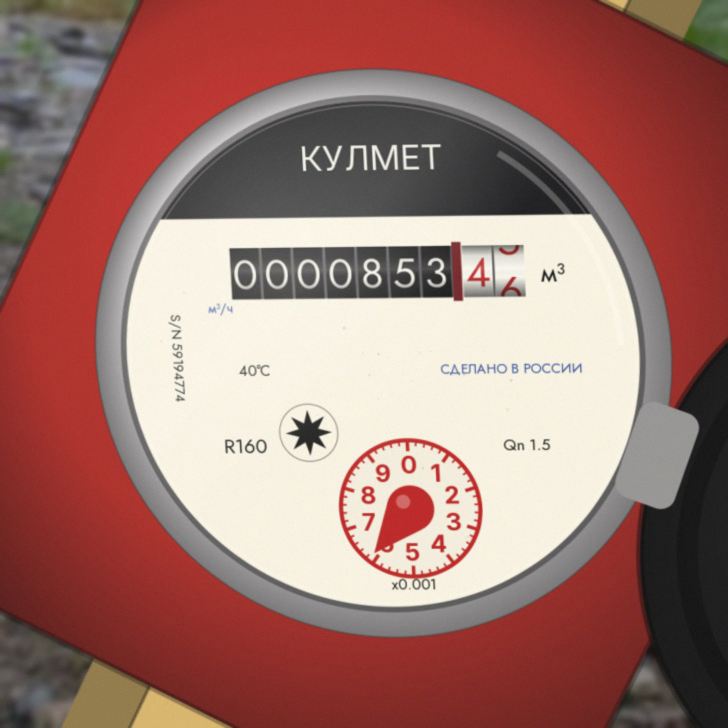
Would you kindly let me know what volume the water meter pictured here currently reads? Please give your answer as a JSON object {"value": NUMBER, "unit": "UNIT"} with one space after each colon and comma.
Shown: {"value": 853.456, "unit": "m³"}
